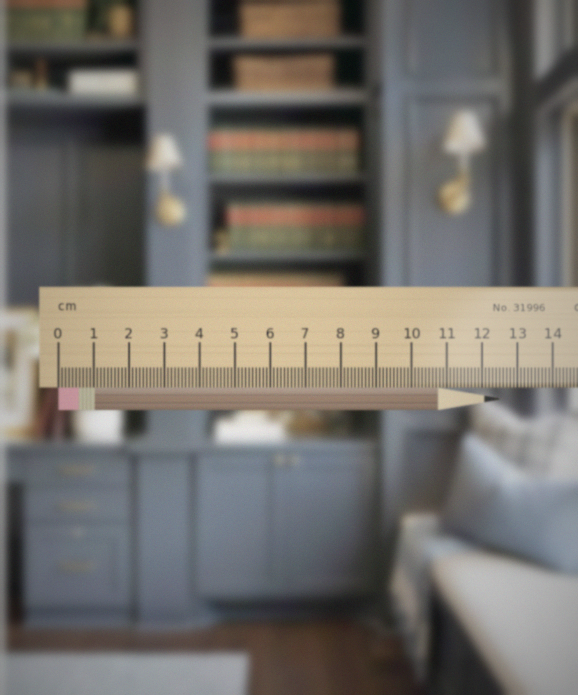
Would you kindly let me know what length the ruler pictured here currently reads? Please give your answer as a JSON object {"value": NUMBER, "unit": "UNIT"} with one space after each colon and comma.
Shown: {"value": 12.5, "unit": "cm"}
